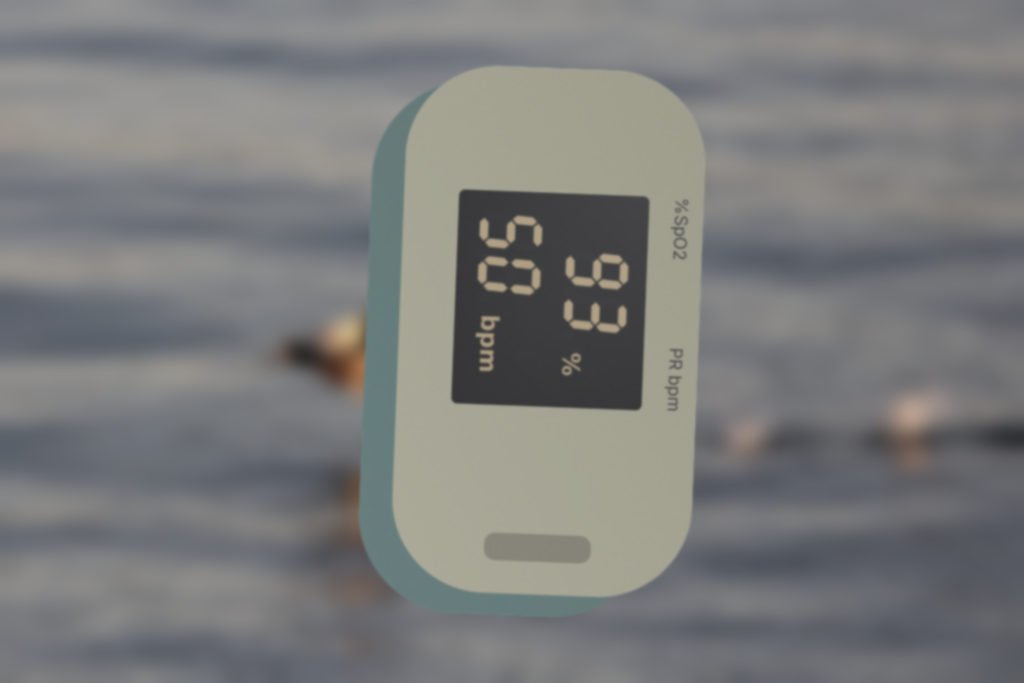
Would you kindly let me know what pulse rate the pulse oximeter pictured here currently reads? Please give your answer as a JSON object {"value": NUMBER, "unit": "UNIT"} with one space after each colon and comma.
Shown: {"value": 50, "unit": "bpm"}
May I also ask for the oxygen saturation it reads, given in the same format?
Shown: {"value": 93, "unit": "%"}
